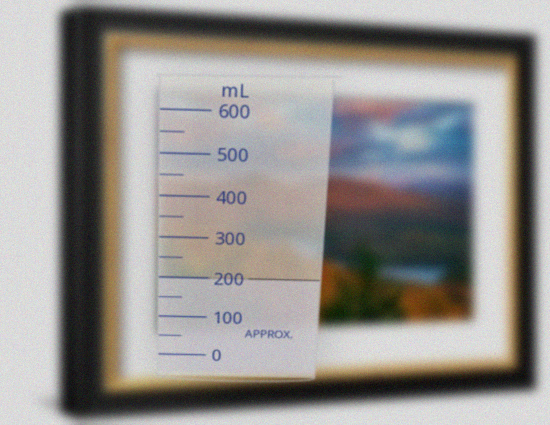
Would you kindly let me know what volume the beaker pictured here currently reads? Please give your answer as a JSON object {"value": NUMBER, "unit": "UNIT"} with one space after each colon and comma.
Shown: {"value": 200, "unit": "mL"}
